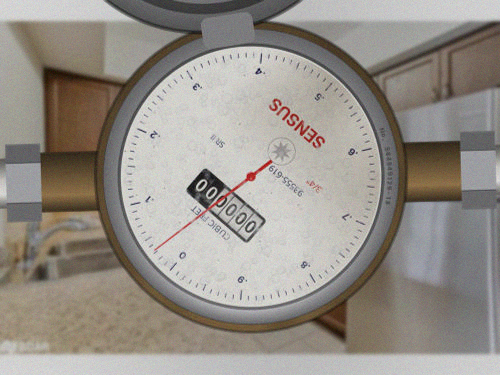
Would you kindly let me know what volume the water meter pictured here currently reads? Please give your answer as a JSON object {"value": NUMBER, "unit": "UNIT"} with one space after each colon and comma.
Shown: {"value": 0.03, "unit": "ft³"}
